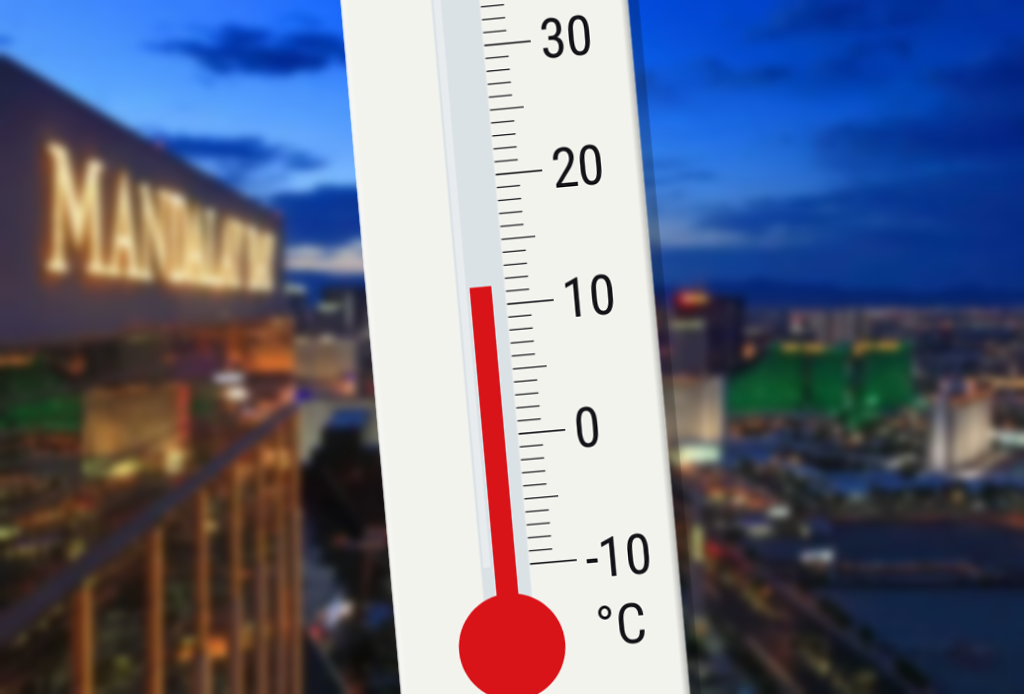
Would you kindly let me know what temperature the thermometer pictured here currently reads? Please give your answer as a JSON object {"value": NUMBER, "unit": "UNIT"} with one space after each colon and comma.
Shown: {"value": 11.5, "unit": "°C"}
